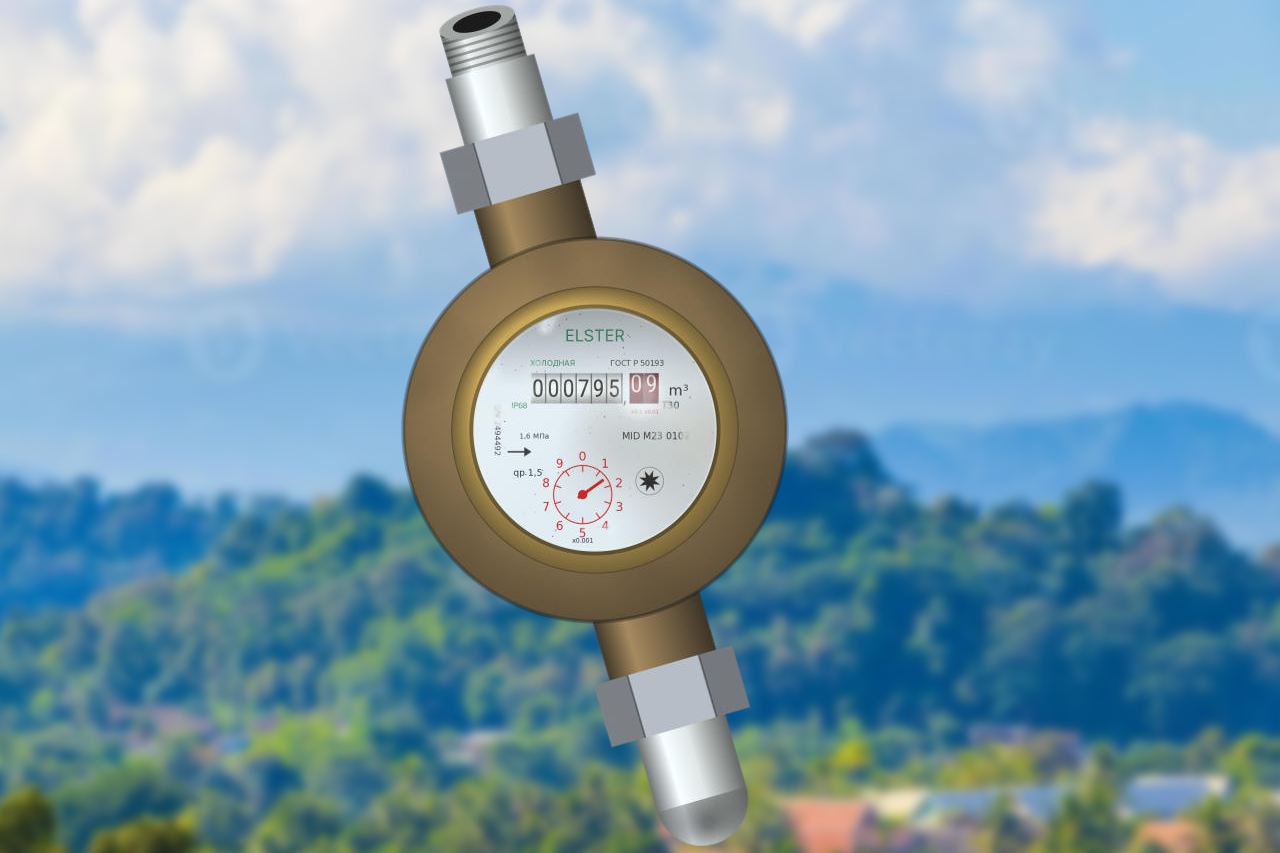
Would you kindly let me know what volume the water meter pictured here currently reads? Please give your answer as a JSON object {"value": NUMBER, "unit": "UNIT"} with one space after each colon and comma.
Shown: {"value": 795.091, "unit": "m³"}
